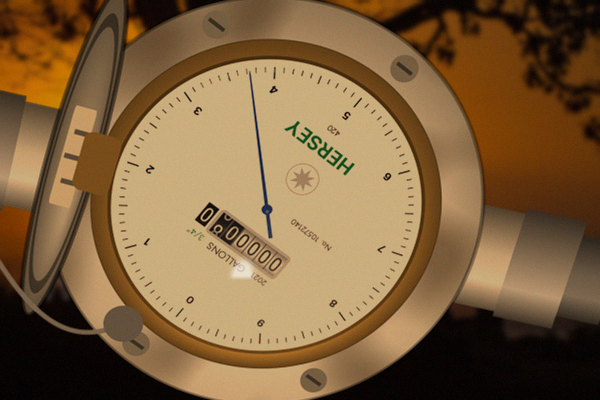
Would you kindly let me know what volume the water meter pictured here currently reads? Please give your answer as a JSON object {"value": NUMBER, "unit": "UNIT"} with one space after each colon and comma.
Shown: {"value": 83.7, "unit": "gal"}
